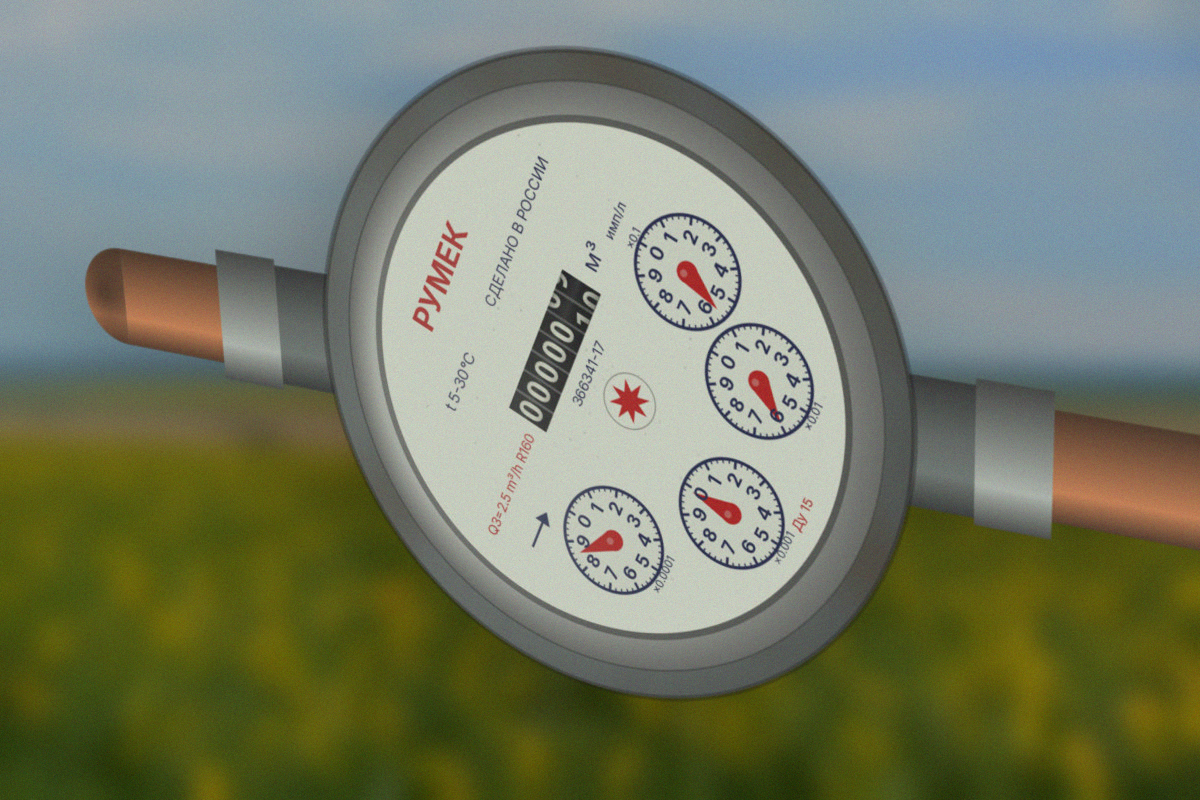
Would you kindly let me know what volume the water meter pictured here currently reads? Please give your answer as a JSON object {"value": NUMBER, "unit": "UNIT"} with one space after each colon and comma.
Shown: {"value": 9.5598, "unit": "m³"}
